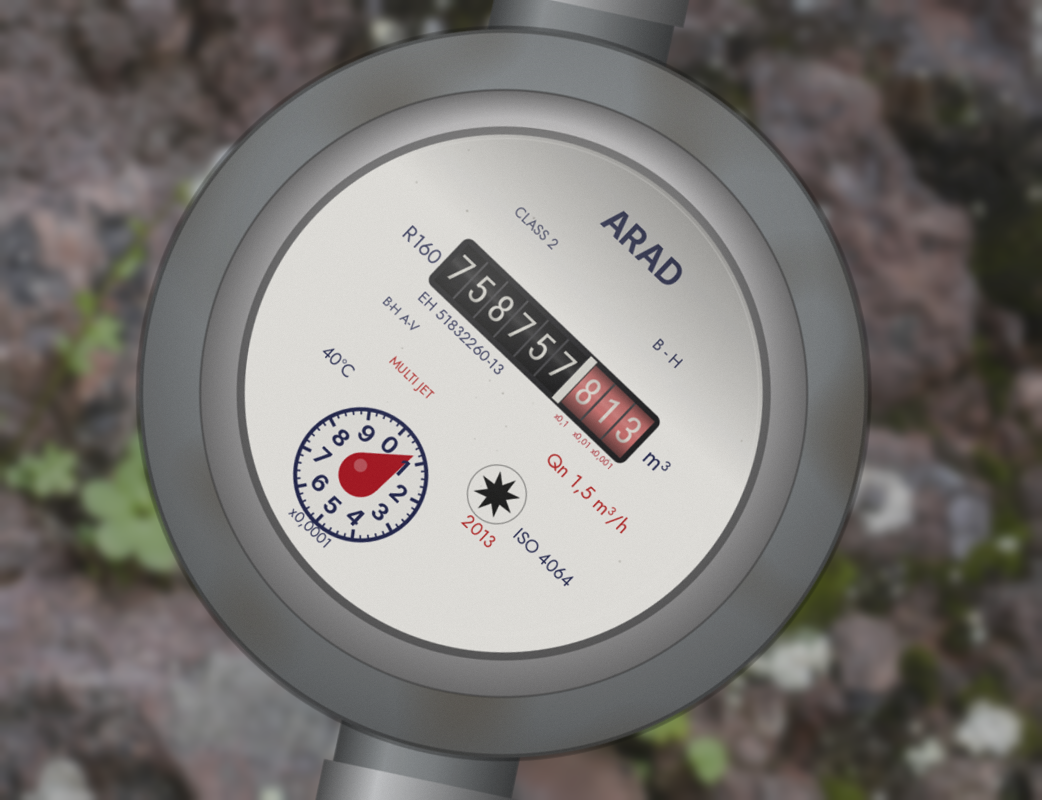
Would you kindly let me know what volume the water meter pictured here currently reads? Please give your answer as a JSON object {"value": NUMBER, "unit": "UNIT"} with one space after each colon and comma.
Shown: {"value": 758757.8130, "unit": "m³"}
